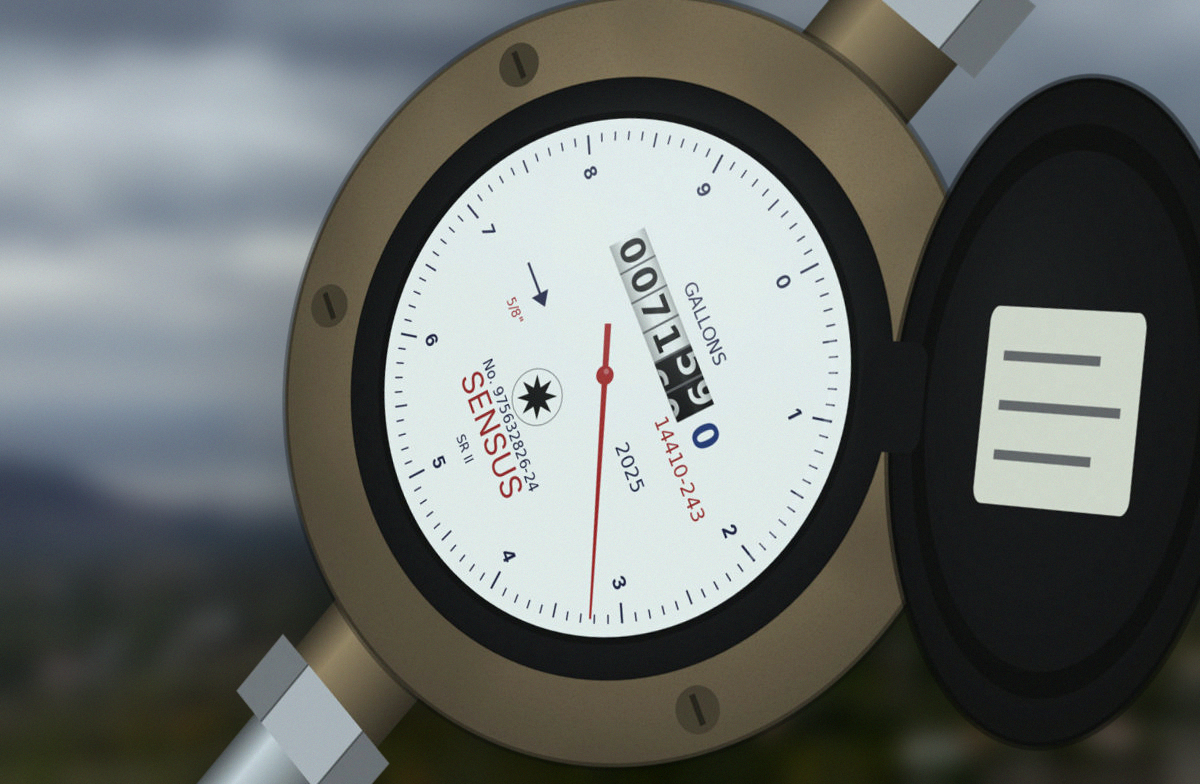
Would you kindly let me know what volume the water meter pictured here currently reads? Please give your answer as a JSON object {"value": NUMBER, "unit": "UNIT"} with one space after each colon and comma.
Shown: {"value": 71593.2, "unit": "gal"}
